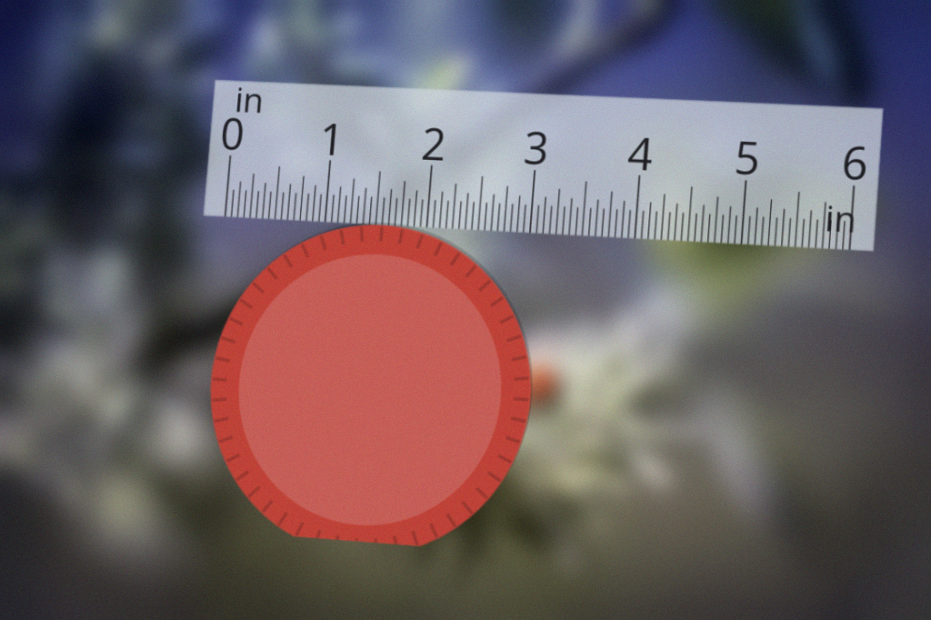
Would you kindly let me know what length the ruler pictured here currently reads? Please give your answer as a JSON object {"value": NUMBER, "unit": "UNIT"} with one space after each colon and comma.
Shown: {"value": 3.125, "unit": "in"}
